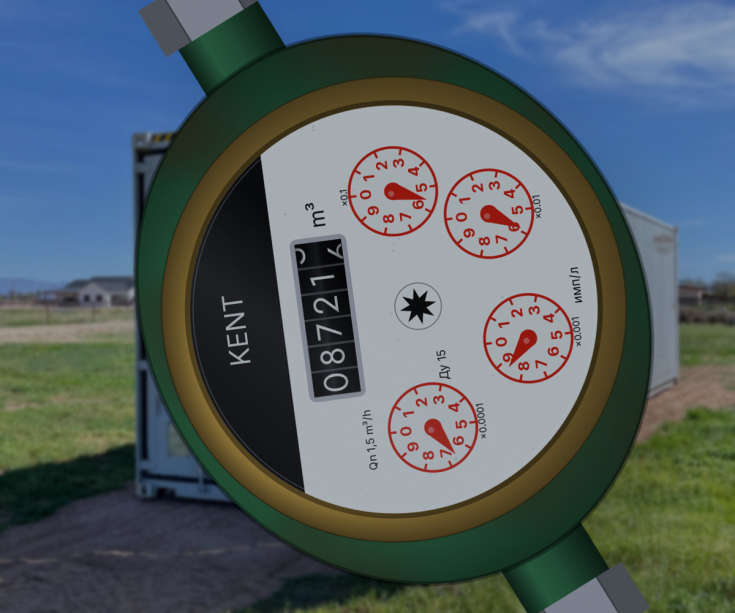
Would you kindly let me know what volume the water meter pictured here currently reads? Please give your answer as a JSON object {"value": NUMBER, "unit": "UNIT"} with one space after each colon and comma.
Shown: {"value": 87215.5586, "unit": "m³"}
